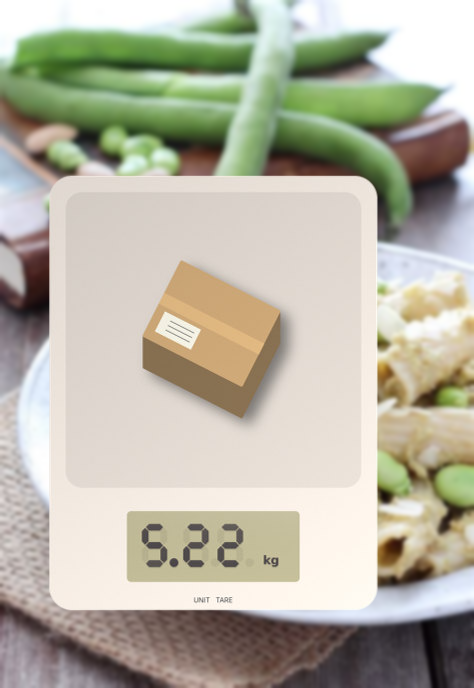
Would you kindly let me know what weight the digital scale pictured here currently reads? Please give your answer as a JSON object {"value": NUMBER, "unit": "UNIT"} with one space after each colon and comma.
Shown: {"value": 5.22, "unit": "kg"}
